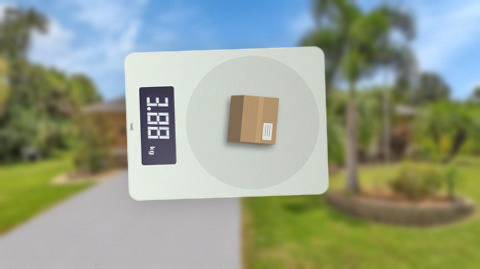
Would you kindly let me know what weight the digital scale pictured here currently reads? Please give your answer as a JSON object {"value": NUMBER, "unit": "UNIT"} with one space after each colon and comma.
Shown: {"value": 3.88, "unit": "kg"}
